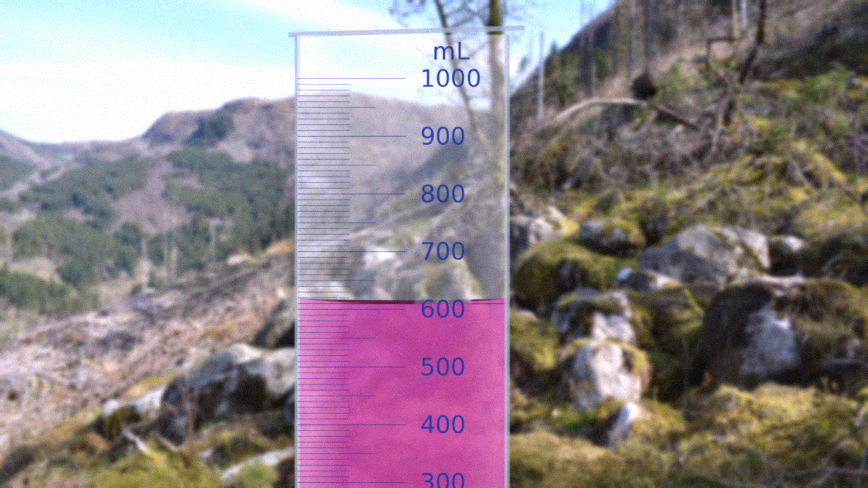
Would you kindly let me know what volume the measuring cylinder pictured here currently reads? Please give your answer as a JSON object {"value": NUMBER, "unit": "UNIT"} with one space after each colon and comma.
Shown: {"value": 610, "unit": "mL"}
